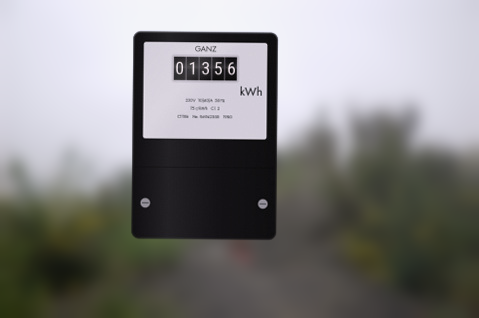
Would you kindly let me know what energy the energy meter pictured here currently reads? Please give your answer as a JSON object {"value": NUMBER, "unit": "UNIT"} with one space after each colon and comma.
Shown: {"value": 1356, "unit": "kWh"}
